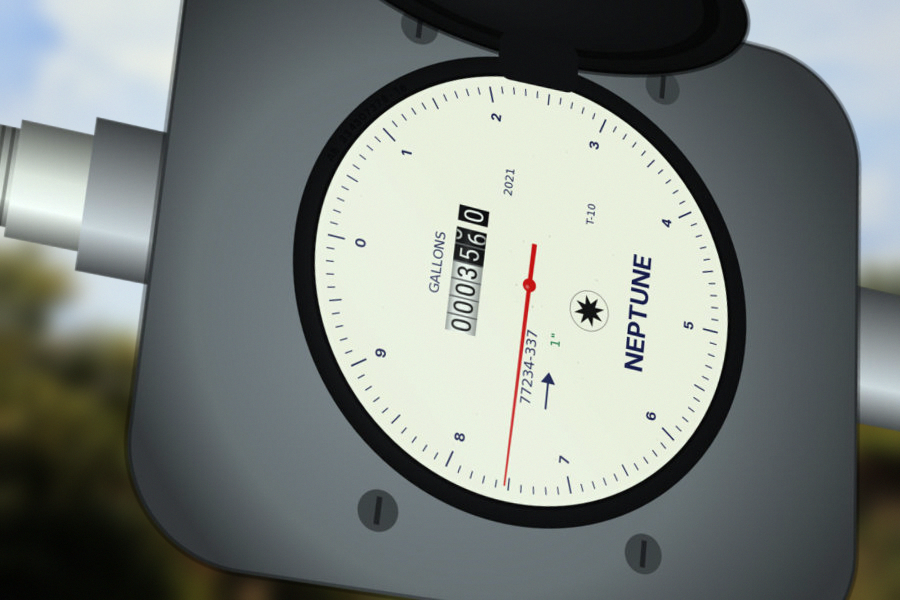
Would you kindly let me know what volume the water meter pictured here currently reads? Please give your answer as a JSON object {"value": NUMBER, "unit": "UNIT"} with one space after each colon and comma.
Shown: {"value": 3557.5, "unit": "gal"}
